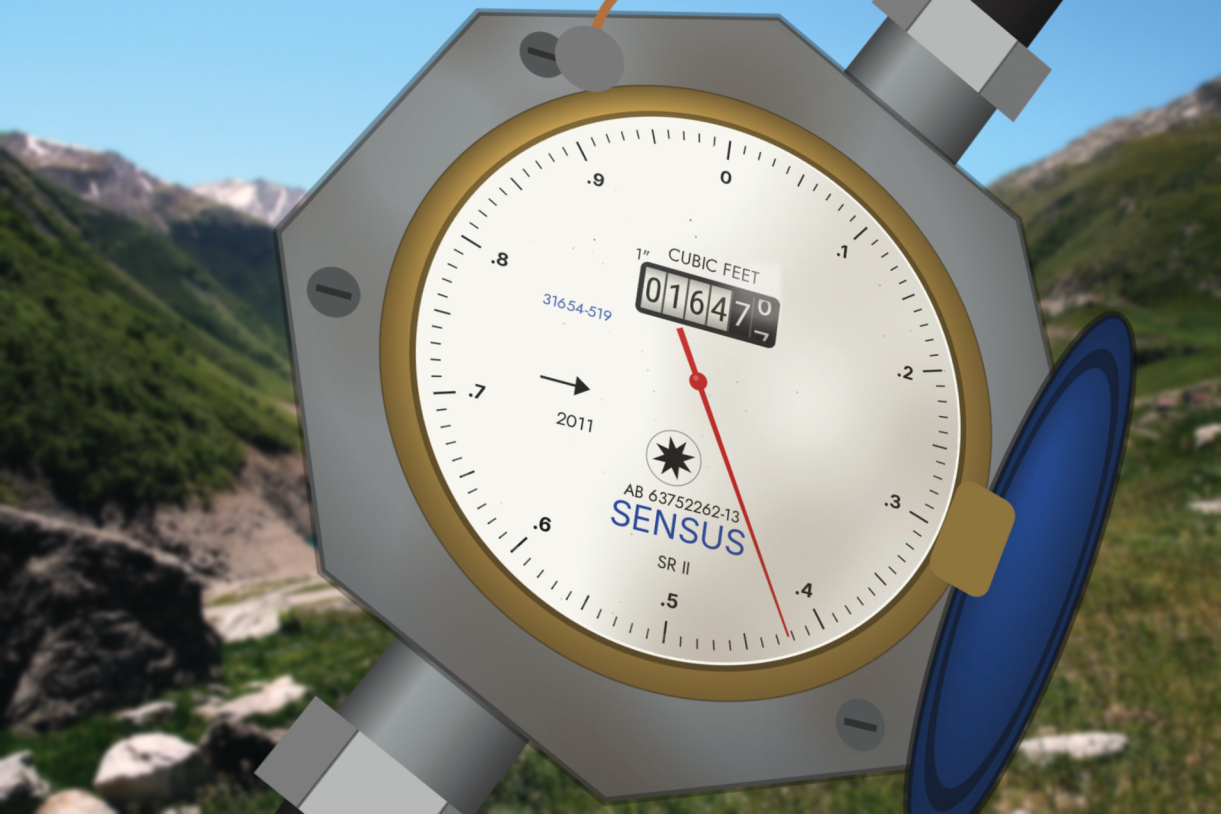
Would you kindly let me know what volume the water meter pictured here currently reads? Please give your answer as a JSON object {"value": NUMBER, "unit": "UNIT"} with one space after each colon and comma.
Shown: {"value": 16476.42, "unit": "ft³"}
